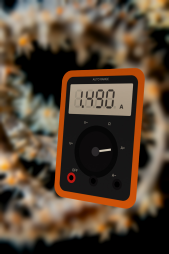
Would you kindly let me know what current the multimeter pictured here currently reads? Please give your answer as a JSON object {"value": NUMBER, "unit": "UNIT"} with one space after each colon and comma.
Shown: {"value": 1.490, "unit": "A"}
